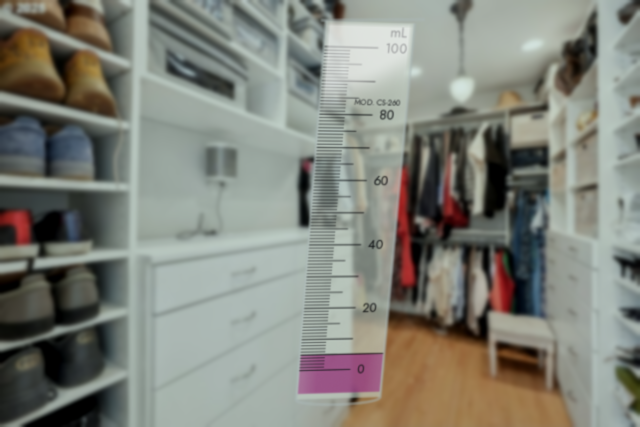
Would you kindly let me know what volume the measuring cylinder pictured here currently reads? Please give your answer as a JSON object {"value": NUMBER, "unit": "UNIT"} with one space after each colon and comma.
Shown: {"value": 5, "unit": "mL"}
